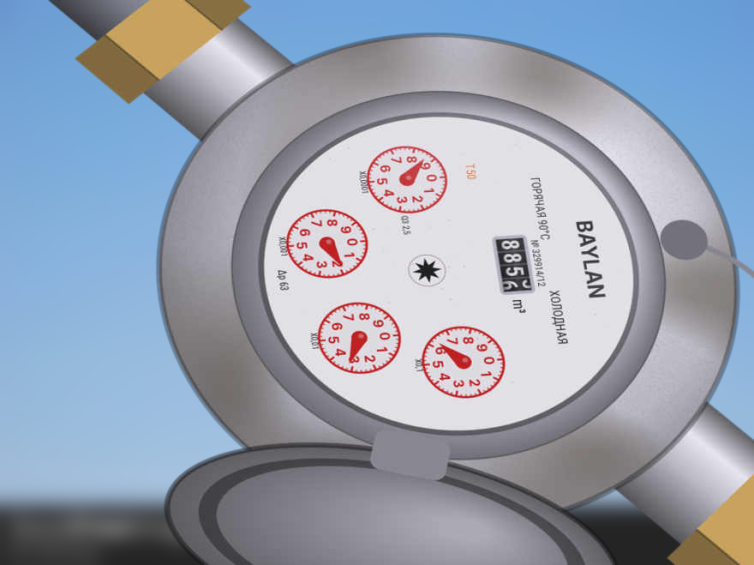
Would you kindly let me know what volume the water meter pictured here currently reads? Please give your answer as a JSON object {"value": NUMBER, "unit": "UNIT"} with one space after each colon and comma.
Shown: {"value": 8855.6318, "unit": "m³"}
